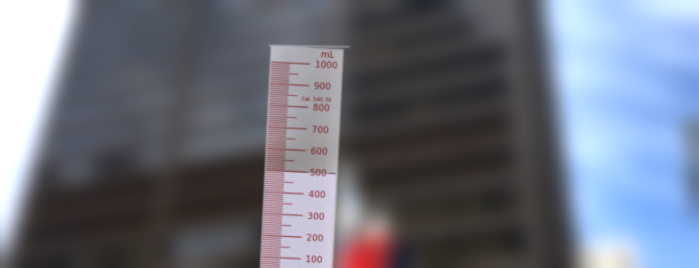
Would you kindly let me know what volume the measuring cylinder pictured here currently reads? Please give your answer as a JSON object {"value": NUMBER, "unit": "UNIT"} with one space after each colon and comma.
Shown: {"value": 500, "unit": "mL"}
